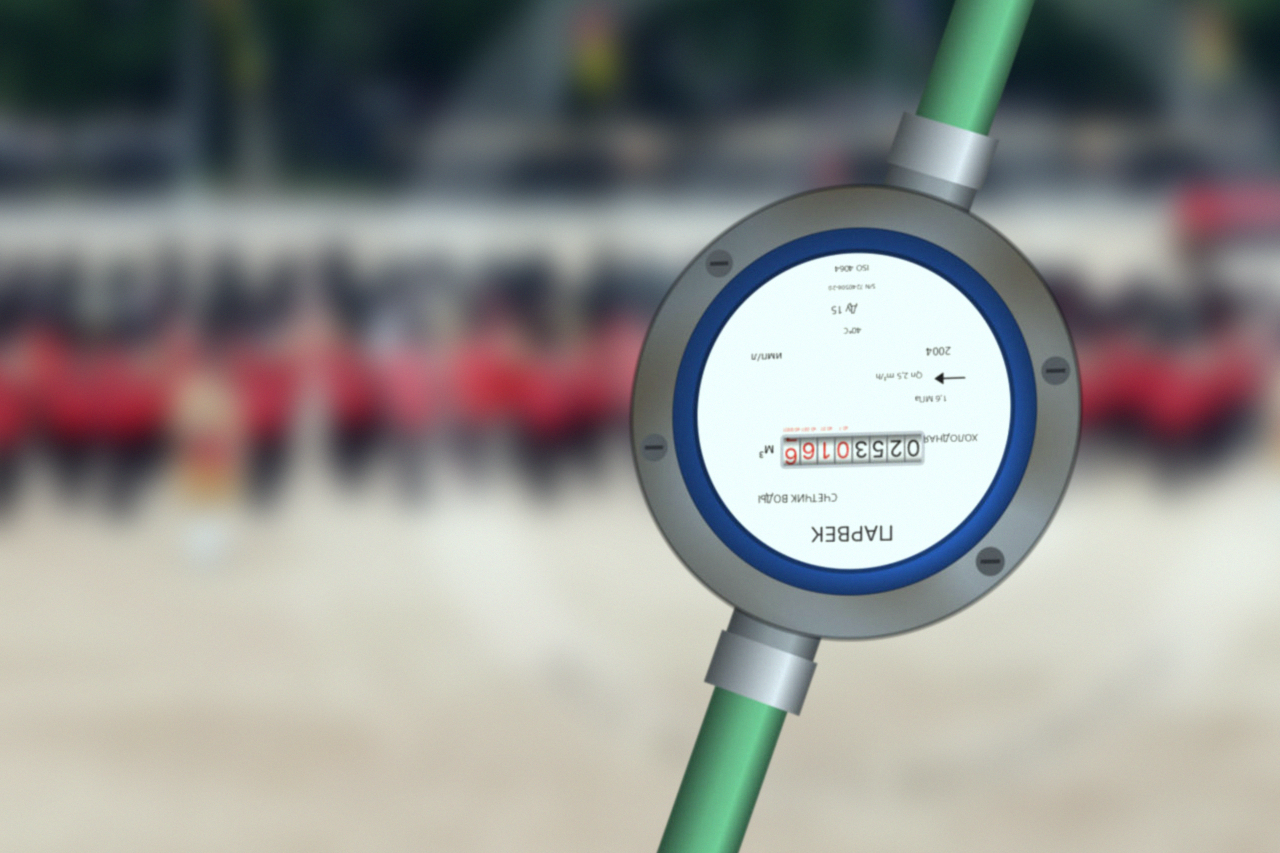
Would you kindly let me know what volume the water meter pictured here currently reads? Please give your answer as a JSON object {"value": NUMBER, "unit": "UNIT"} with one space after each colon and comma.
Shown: {"value": 253.0166, "unit": "m³"}
